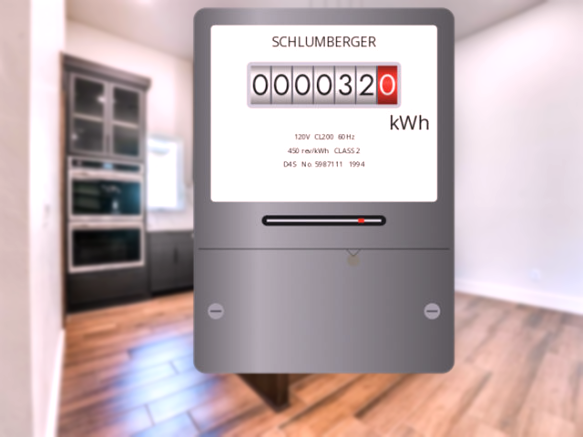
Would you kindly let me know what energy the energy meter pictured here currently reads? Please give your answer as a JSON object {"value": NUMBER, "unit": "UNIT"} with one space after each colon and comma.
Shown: {"value": 32.0, "unit": "kWh"}
